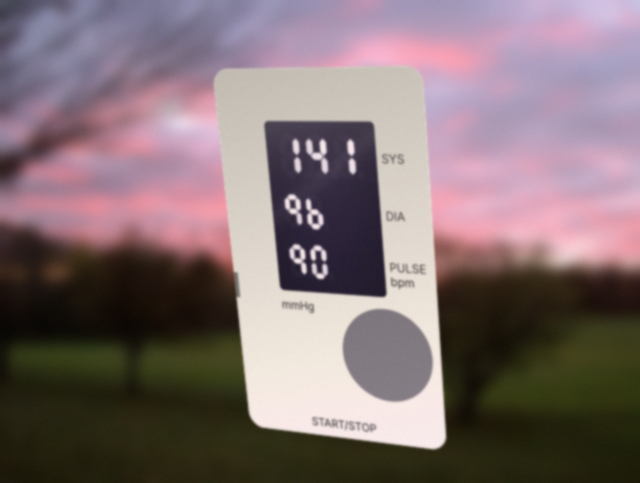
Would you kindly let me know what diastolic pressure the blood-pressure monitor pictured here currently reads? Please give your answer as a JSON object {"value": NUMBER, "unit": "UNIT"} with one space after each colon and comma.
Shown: {"value": 96, "unit": "mmHg"}
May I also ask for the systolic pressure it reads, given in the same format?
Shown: {"value": 141, "unit": "mmHg"}
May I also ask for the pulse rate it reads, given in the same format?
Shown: {"value": 90, "unit": "bpm"}
